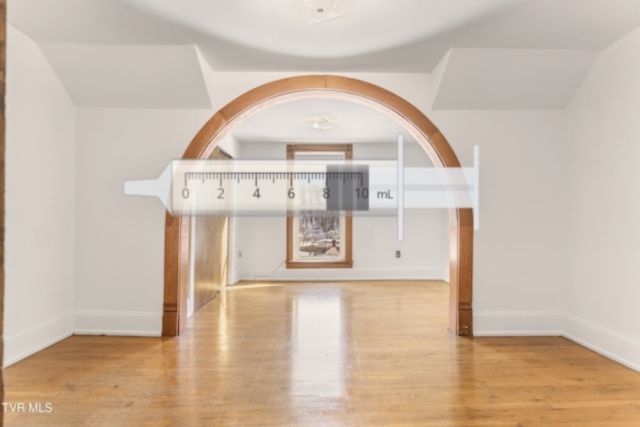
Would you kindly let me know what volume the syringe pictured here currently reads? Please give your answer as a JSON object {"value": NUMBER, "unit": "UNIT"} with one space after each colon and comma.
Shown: {"value": 8, "unit": "mL"}
